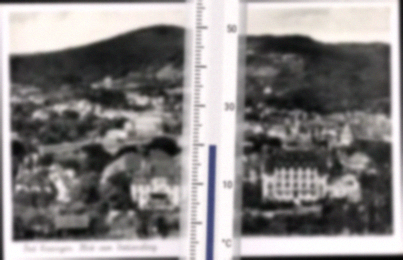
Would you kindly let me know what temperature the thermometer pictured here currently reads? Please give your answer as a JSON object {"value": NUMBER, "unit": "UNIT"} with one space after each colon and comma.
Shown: {"value": 20, "unit": "°C"}
